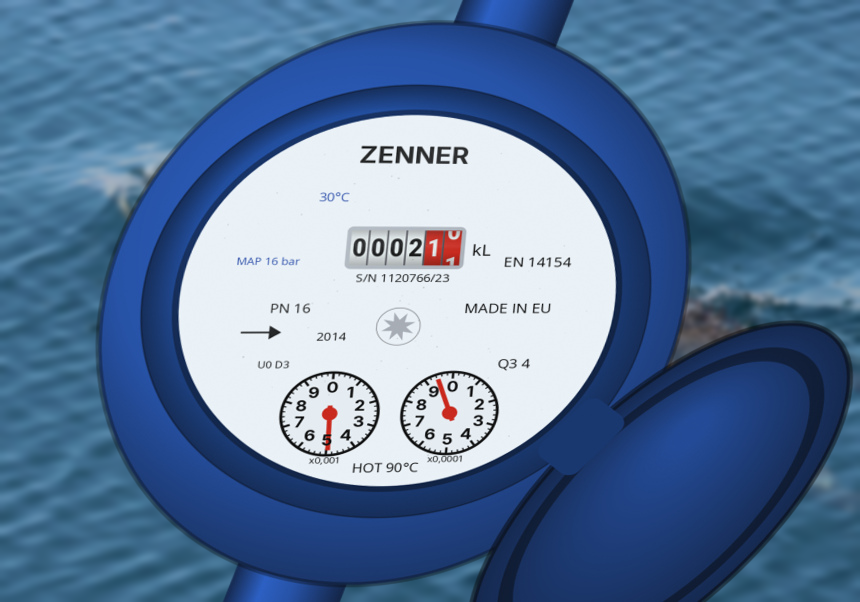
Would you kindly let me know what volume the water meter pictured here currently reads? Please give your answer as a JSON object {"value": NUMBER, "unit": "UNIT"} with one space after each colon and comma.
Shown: {"value": 2.1049, "unit": "kL"}
